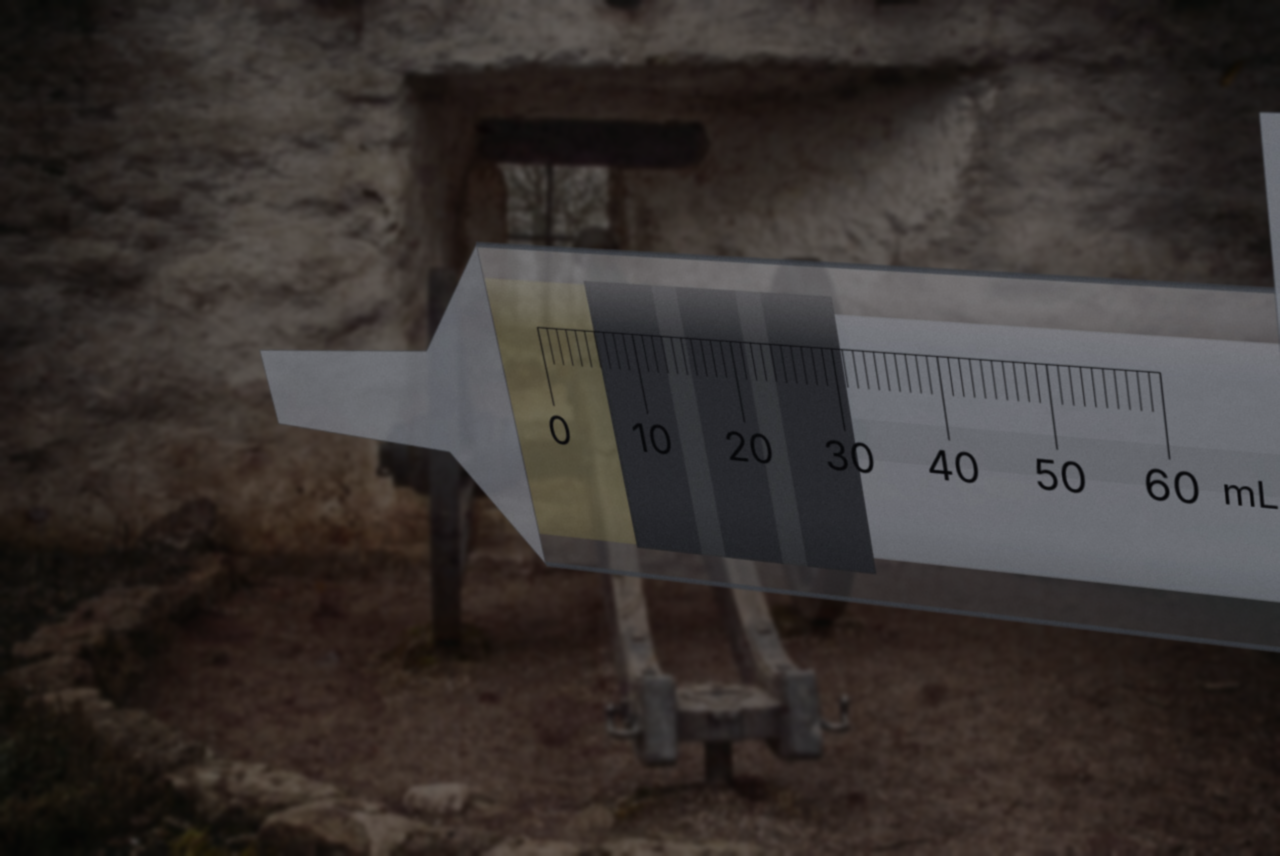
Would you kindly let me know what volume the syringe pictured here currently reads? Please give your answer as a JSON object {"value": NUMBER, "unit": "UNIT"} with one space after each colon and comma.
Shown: {"value": 6, "unit": "mL"}
